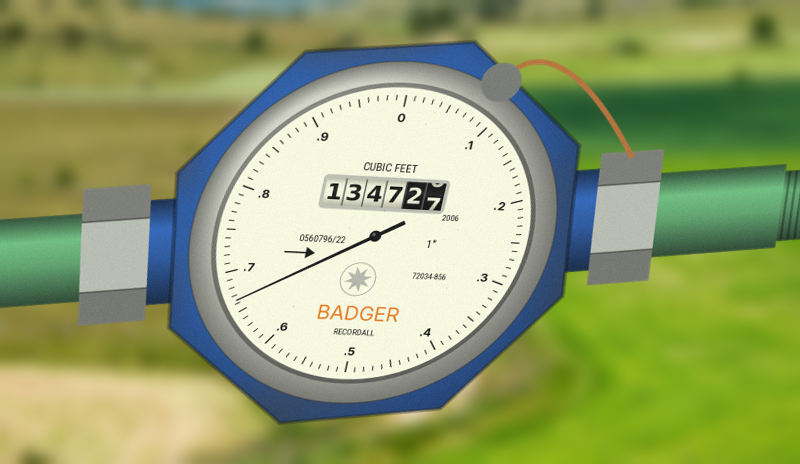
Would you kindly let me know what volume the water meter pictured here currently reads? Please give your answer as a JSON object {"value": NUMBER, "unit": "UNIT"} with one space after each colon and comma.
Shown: {"value": 134726.66, "unit": "ft³"}
